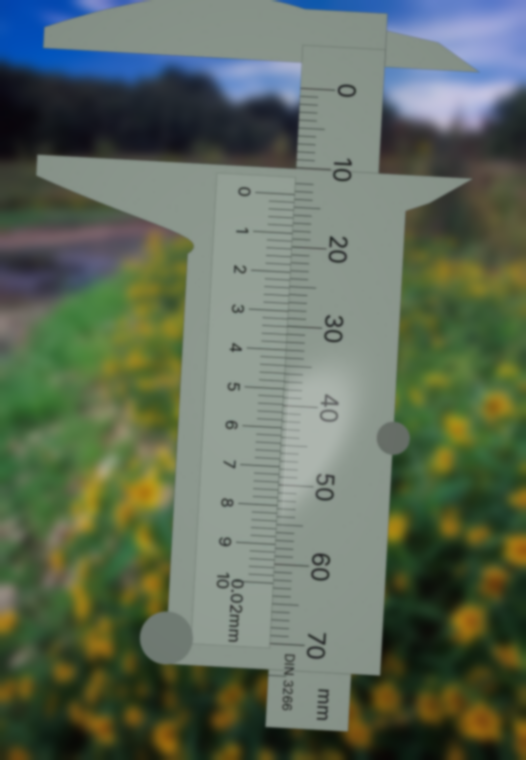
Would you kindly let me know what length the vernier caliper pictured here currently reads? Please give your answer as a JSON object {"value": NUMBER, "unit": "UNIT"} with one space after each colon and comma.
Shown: {"value": 13.4, "unit": "mm"}
